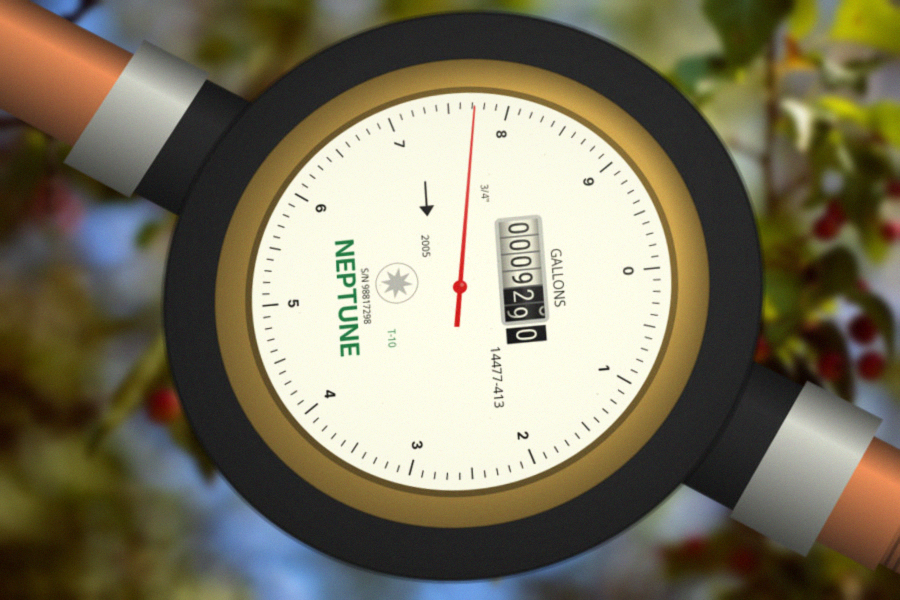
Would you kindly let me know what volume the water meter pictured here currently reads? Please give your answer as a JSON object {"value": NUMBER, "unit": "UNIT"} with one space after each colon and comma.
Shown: {"value": 9287.7, "unit": "gal"}
